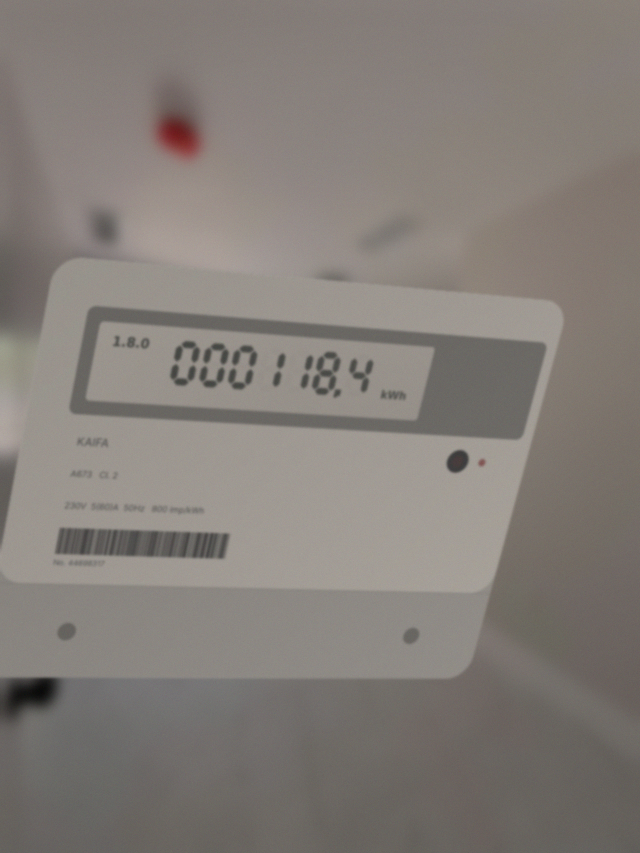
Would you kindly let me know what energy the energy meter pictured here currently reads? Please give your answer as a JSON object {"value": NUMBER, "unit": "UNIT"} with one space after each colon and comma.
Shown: {"value": 118.4, "unit": "kWh"}
